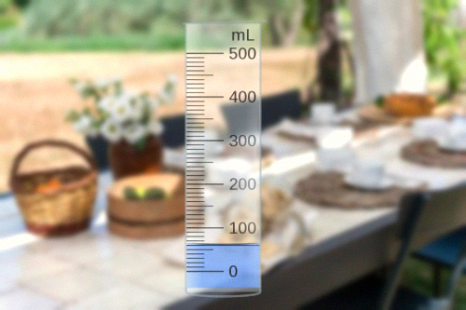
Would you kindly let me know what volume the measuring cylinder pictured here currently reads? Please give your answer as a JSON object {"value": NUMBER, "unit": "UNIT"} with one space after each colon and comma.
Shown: {"value": 60, "unit": "mL"}
